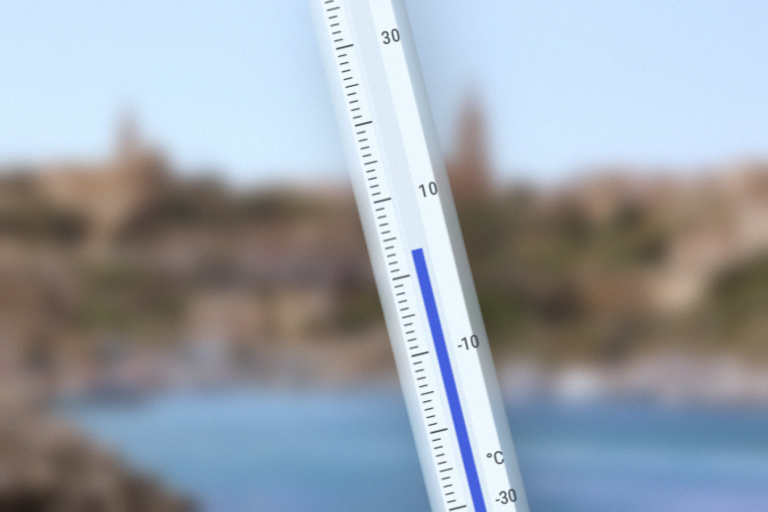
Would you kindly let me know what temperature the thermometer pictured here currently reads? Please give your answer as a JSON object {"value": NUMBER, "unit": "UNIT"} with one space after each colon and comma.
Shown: {"value": 3, "unit": "°C"}
